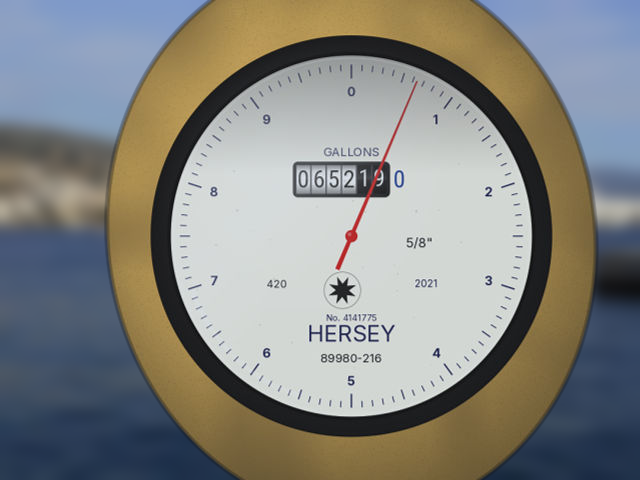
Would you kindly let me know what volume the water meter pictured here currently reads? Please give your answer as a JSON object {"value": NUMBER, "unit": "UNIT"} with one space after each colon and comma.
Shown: {"value": 652190.6, "unit": "gal"}
